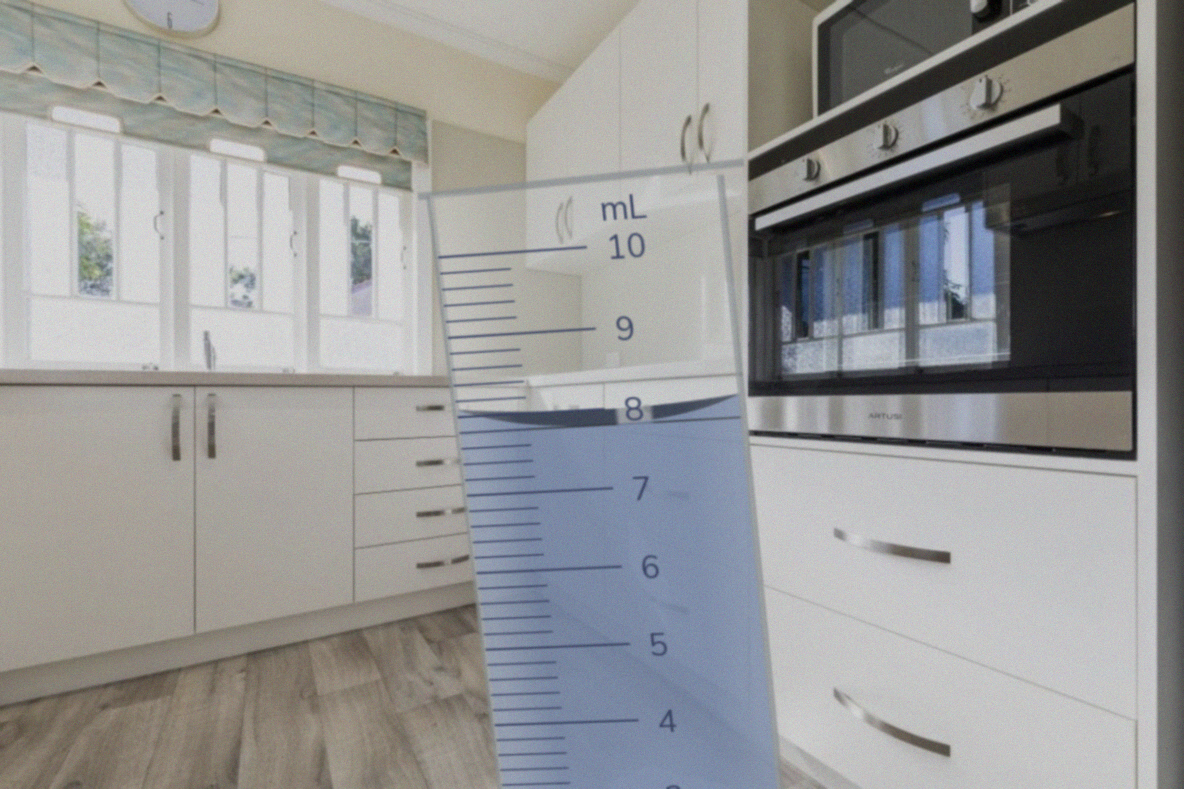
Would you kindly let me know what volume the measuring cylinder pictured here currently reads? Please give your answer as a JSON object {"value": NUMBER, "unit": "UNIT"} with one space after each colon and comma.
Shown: {"value": 7.8, "unit": "mL"}
